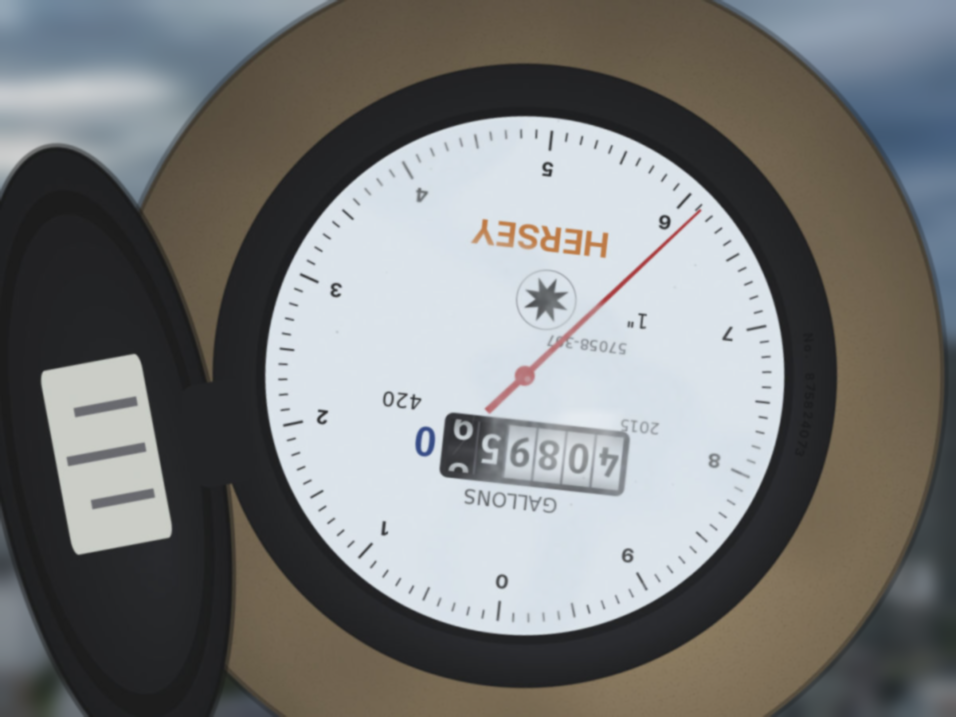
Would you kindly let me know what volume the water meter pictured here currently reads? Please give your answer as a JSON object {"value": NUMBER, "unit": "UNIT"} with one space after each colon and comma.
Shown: {"value": 4089586.1, "unit": "gal"}
